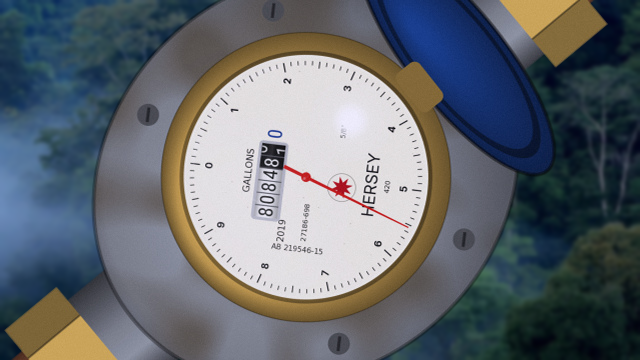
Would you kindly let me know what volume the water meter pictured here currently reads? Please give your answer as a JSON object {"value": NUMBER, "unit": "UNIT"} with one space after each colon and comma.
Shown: {"value": 8084805.5, "unit": "gal"}
